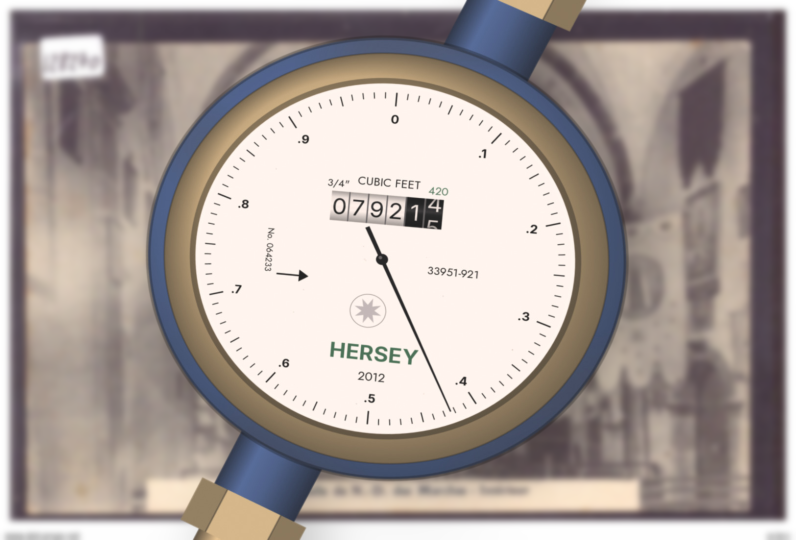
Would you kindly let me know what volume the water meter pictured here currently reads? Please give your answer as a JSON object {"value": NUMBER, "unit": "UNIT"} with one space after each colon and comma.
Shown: {"value": 79214.42, "unit": "ft³"}
